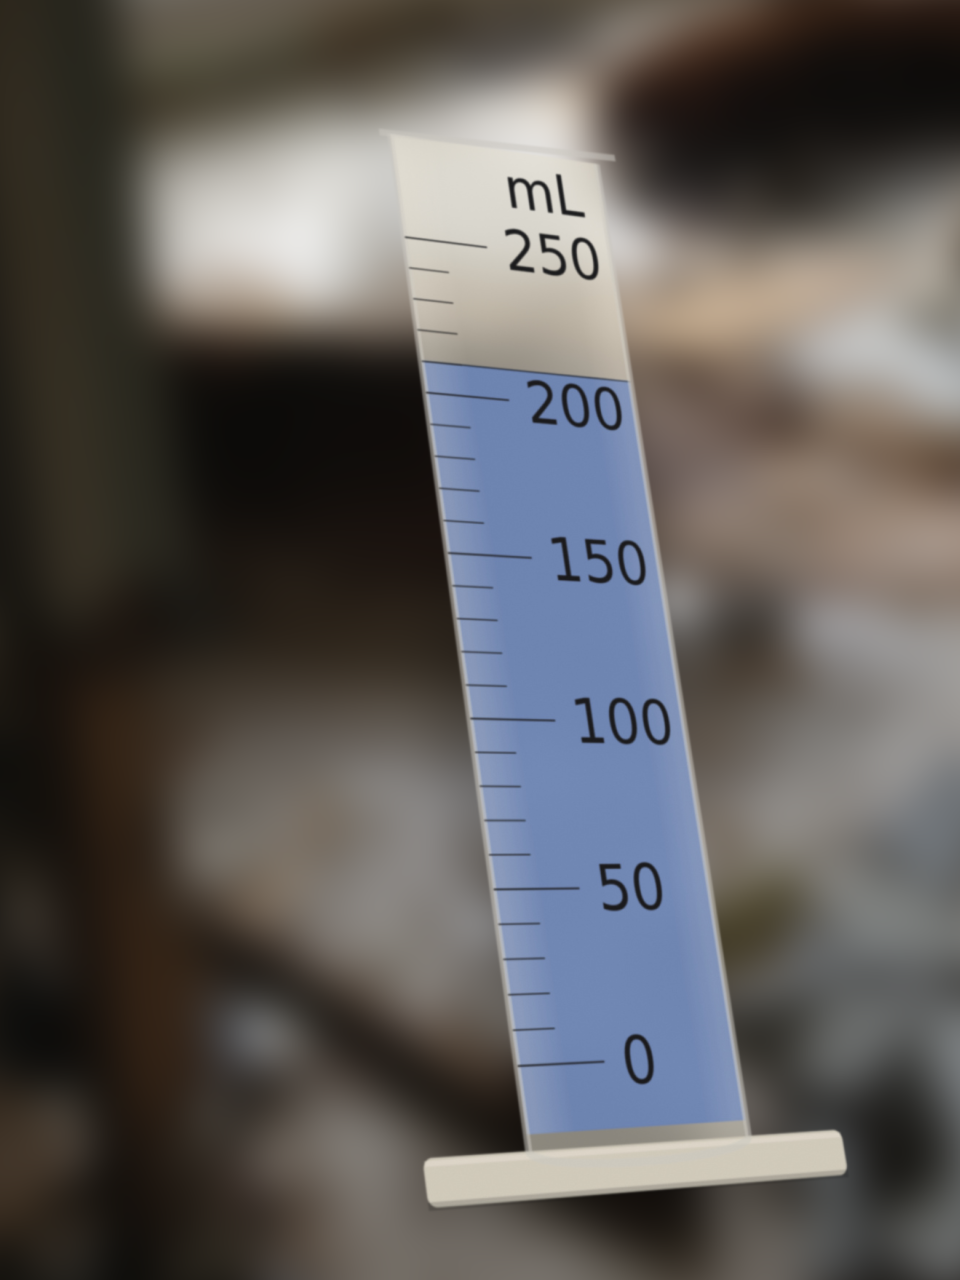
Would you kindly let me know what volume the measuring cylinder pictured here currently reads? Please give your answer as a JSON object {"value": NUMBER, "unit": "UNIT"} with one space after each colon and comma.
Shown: {"value": 210, "unit": "mL"}
